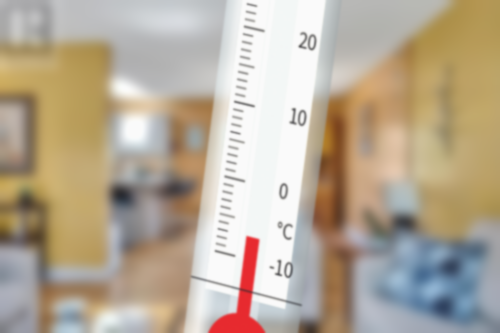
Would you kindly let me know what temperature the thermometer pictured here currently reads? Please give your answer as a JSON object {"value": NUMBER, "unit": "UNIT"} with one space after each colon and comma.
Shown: {"value": -7, "unit": "°C"}
